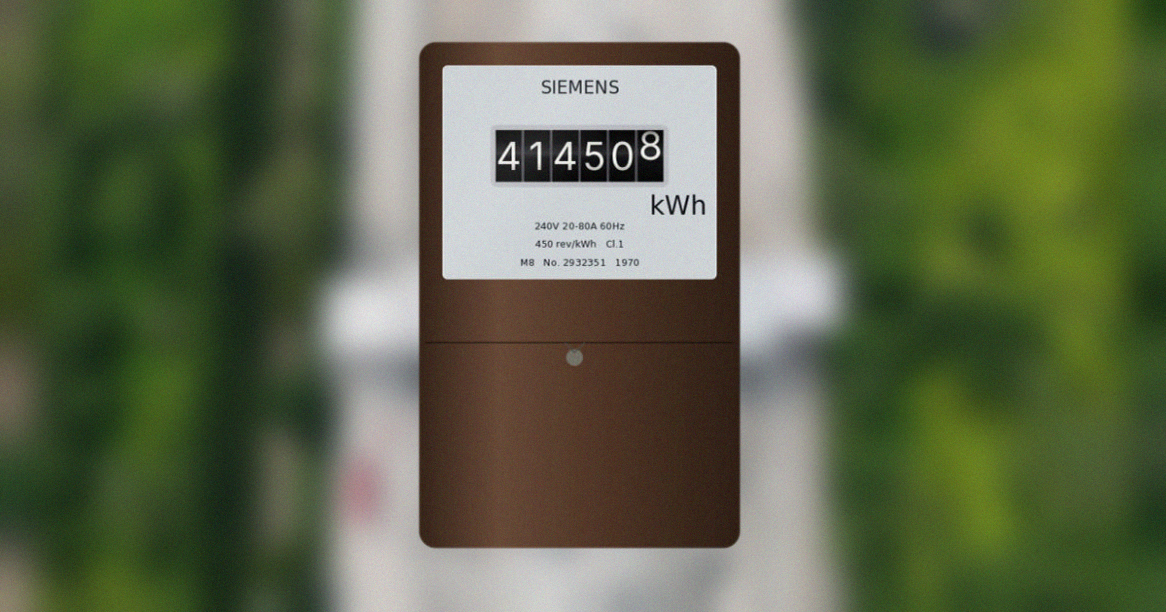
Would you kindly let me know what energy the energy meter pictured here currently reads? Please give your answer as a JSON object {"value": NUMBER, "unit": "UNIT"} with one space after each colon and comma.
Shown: {"value": 414508, "unit": "kWh"}
